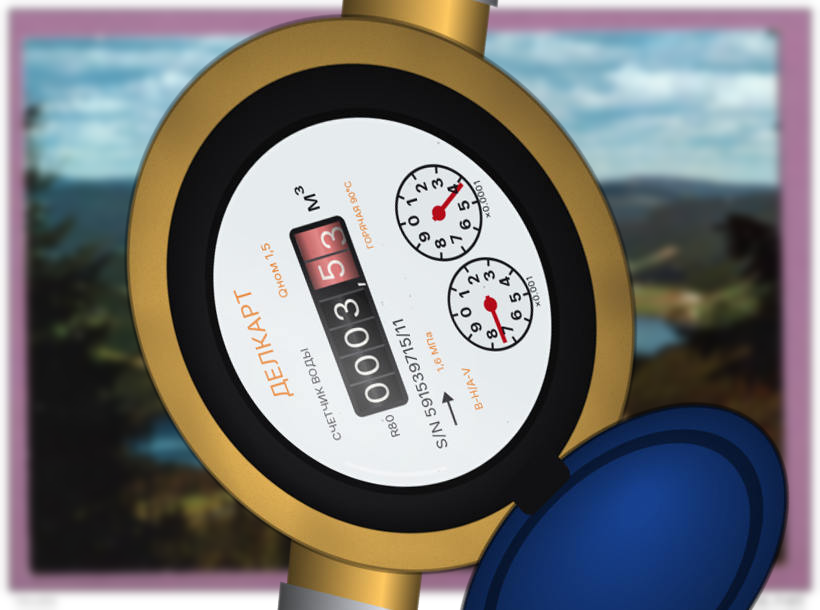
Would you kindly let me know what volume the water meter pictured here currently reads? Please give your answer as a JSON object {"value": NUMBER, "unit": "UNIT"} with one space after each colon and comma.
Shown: {"value": 3.5274, "unit": "m³"}
